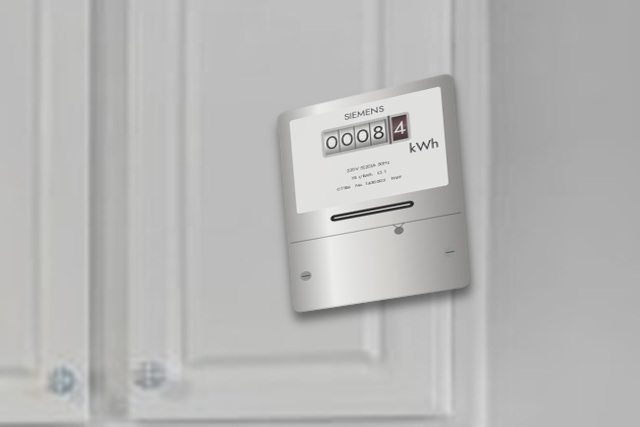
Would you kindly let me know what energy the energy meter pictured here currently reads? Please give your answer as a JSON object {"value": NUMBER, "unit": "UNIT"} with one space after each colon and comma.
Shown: {"value": 8.4, "unit": "kWh"}
